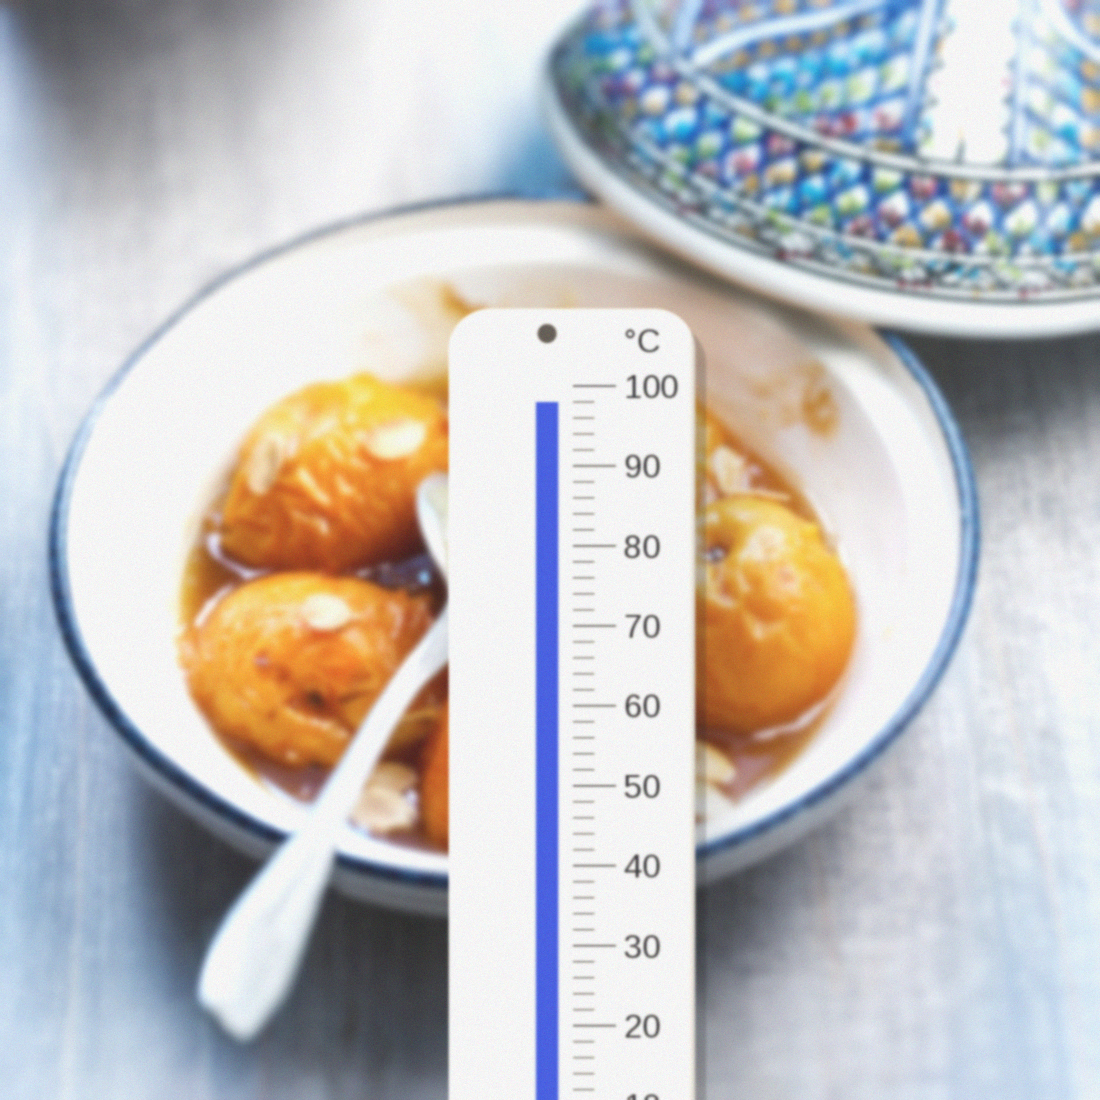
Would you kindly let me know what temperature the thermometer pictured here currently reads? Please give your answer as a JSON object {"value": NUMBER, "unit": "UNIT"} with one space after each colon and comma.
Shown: {"value": 98, "unit": "°C"}
